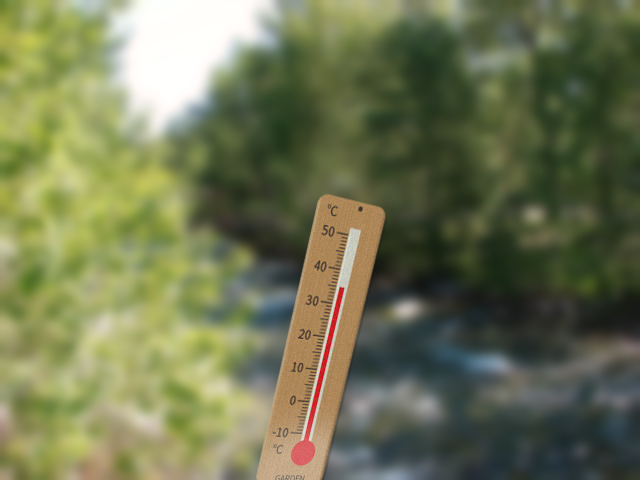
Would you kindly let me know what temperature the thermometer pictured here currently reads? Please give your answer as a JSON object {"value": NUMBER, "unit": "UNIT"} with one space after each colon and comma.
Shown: {"value": 35, "unit": "°C"}
